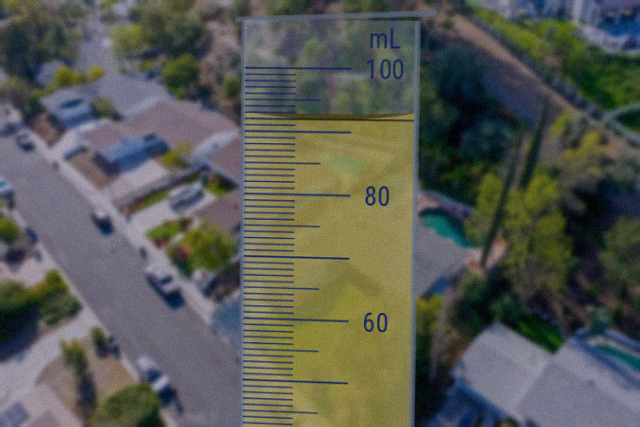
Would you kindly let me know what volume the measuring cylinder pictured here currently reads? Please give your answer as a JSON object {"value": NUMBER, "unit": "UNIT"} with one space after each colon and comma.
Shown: {"value": 92, "unit": "mL"}
